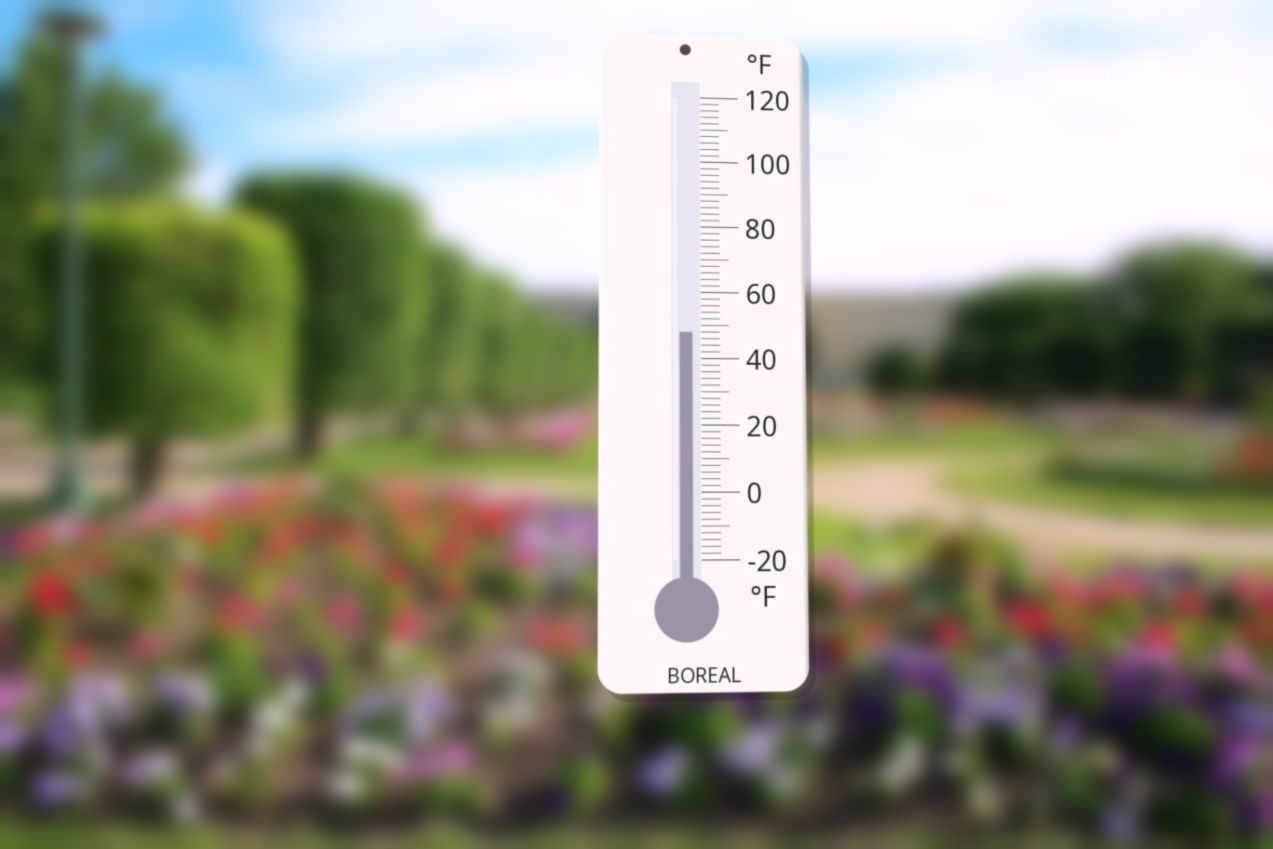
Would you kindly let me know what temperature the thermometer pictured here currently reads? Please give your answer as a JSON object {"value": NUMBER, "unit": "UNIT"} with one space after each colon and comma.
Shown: {"value": 48, "unit": "°F"}
